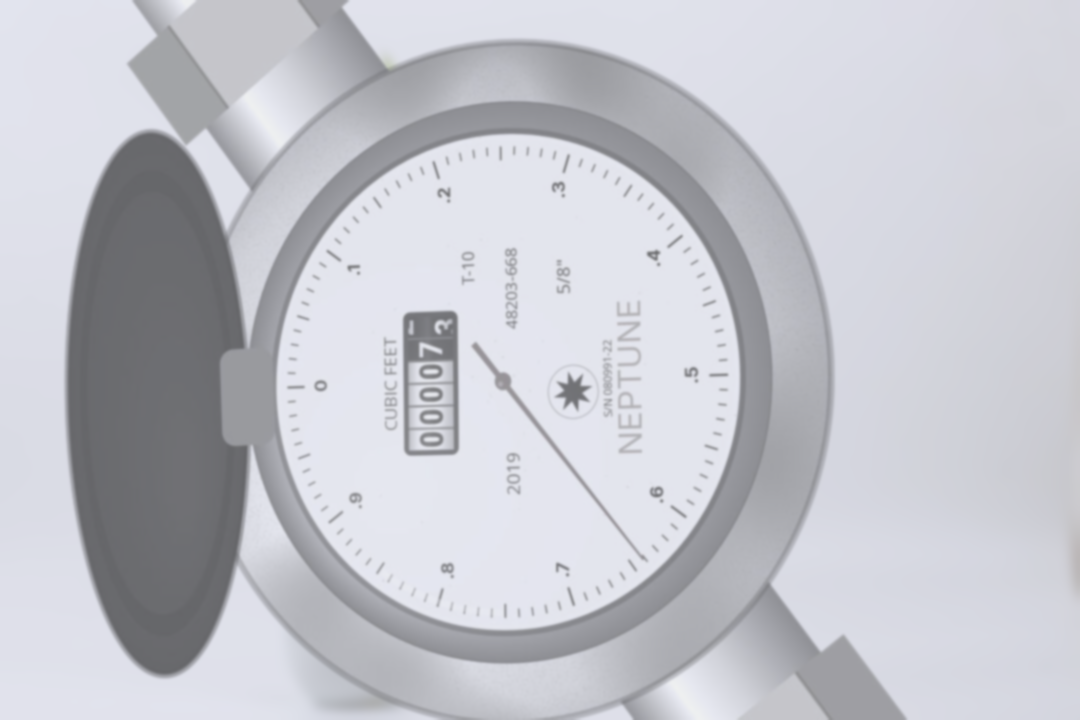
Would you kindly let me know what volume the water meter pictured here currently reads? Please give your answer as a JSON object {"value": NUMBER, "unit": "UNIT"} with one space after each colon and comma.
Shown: {"value": 72.64, "unit": "ft³"}
